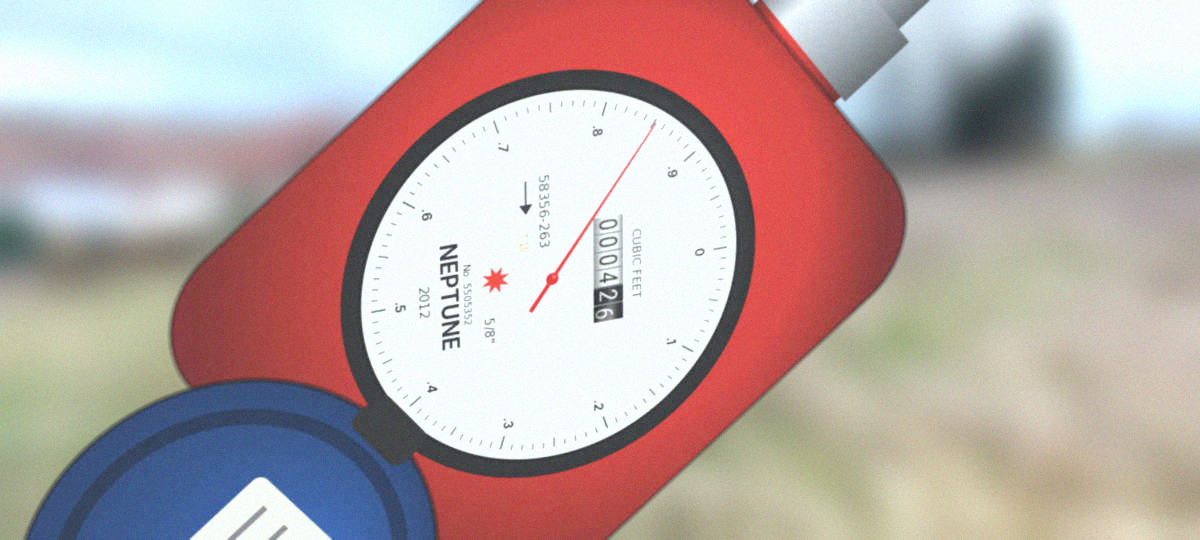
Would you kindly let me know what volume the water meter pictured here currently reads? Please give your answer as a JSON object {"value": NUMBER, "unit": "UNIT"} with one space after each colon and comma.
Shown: {"value": 425.85, "unit": "ft³"}
